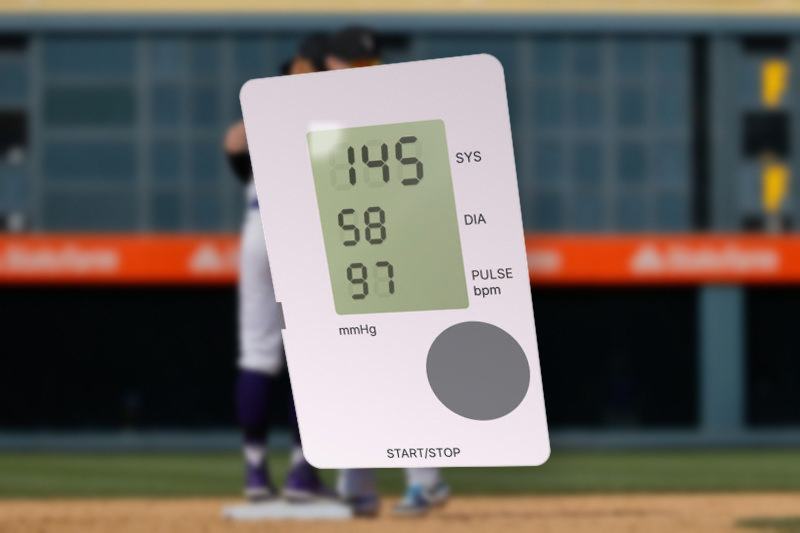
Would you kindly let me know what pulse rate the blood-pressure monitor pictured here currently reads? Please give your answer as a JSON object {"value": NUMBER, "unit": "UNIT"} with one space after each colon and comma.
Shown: {"value": 97, "unit": "bpm"}
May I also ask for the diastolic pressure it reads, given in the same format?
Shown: {"value": 58, "unit": "mmHg"}
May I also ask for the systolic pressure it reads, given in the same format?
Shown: {"value": 145, "unit": "mmHg"}
